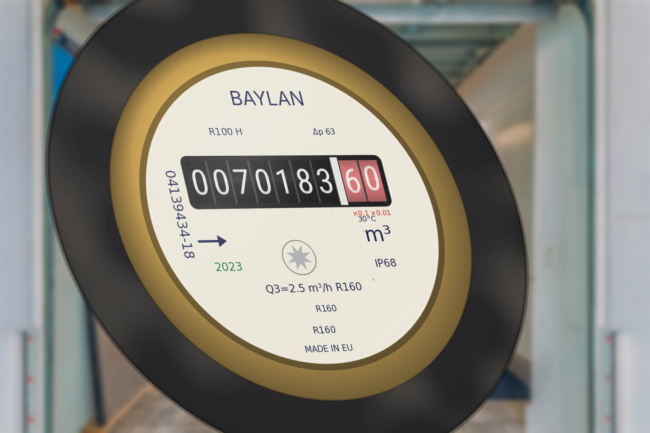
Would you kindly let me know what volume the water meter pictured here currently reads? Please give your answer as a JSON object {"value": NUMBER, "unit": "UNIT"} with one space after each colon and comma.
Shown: {"value": 70183.60, "unit": "m³"}
